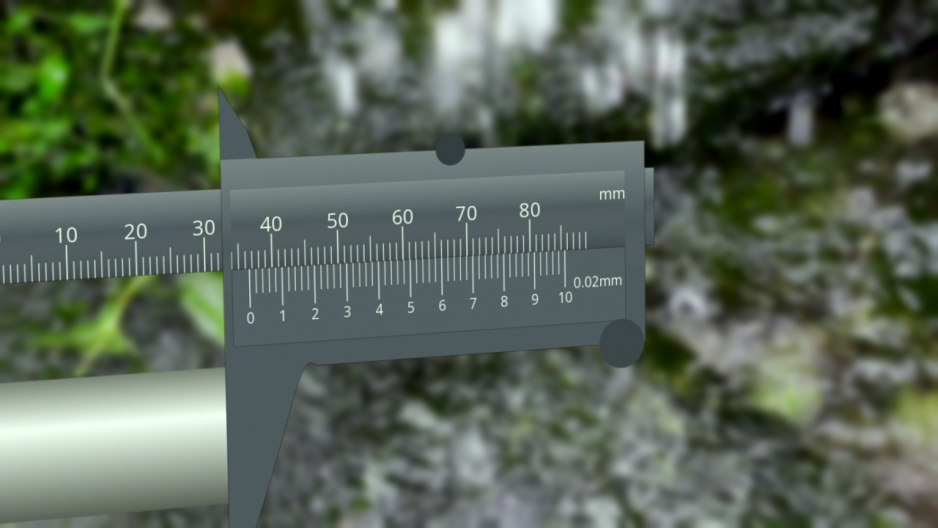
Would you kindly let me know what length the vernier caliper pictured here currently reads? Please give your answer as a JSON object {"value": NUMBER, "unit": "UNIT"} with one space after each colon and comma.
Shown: {"value": 36.6, "unit": "mm"}
